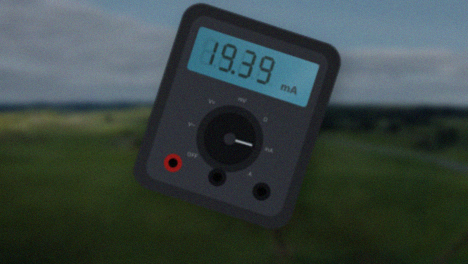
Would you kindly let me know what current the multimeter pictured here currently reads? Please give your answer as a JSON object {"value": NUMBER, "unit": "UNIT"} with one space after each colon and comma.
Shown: {"value": 19.39, "unit": "mA"}
